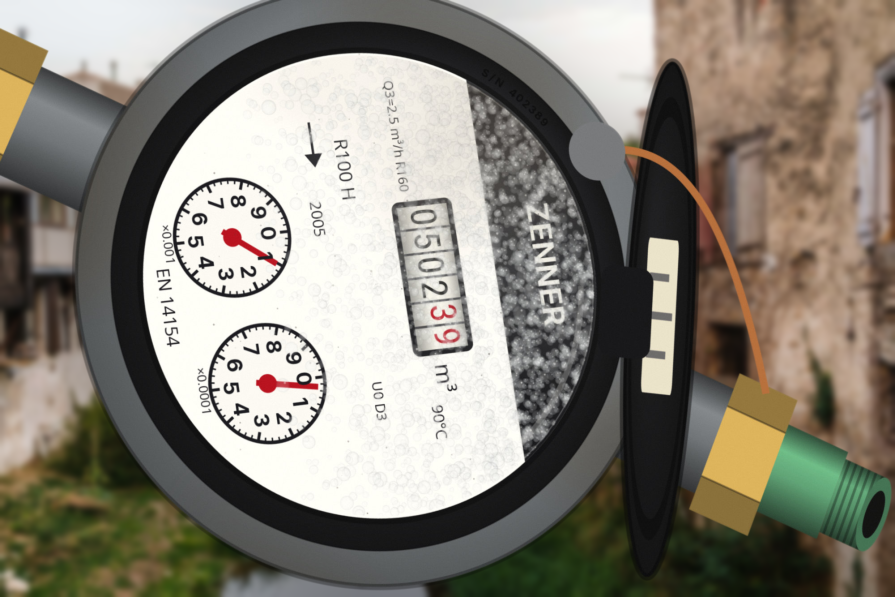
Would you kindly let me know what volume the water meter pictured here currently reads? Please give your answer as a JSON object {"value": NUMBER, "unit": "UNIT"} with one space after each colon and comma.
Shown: {"value": 502.3910, "unit": "m³"}
